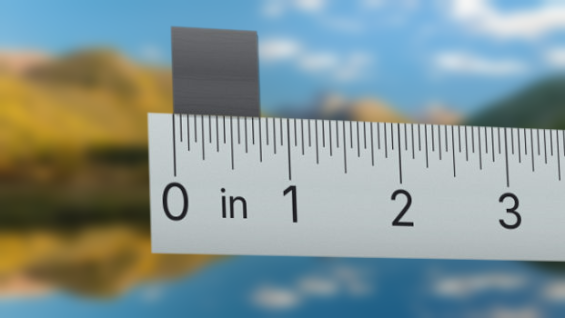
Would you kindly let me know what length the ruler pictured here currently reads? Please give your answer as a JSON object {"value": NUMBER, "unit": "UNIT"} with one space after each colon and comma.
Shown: {"value": 0.75, "unit": "in"}
